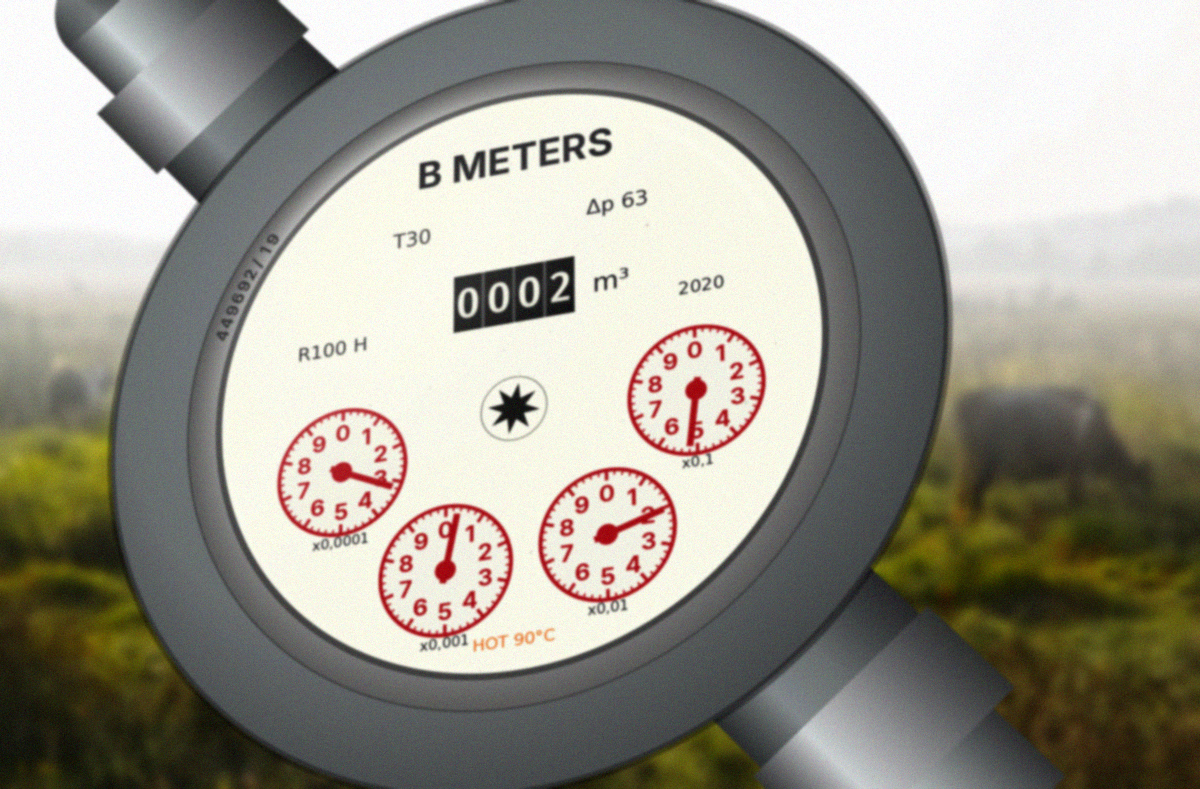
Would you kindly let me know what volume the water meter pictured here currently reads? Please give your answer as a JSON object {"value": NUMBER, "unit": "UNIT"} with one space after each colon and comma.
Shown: {"value": 2.5203, "unit": "m³"}
